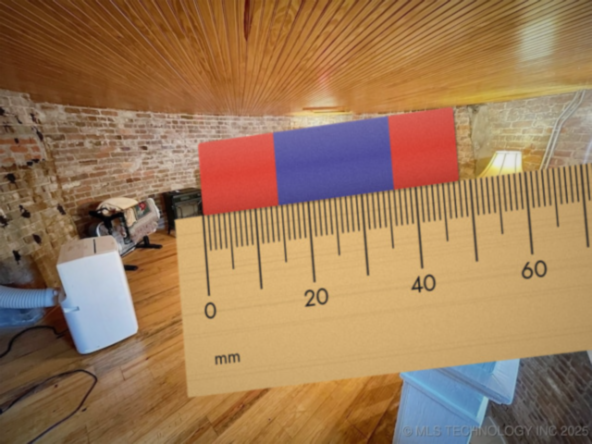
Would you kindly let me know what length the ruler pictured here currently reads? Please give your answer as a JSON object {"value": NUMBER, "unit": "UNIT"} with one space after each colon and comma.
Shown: {"value": 48, "unit": "mm"}
